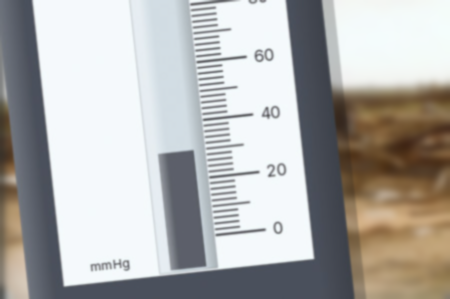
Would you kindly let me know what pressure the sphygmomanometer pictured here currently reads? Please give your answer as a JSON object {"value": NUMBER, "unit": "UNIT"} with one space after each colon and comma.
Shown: {"value": 30, "unit": "mmHg"}
